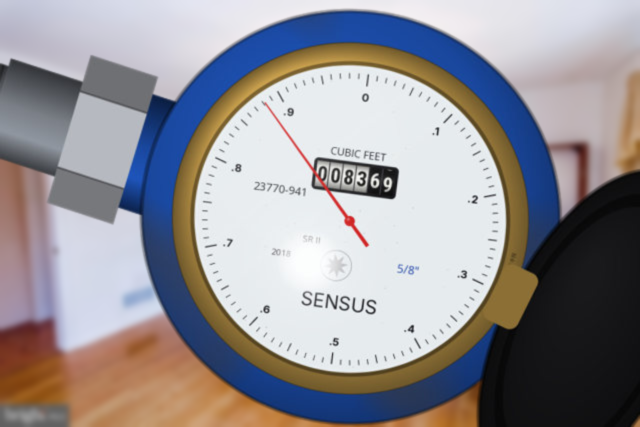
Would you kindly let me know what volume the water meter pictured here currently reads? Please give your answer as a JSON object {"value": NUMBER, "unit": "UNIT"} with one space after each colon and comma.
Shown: {"value": 8368.88, "unit": "ft³"}
